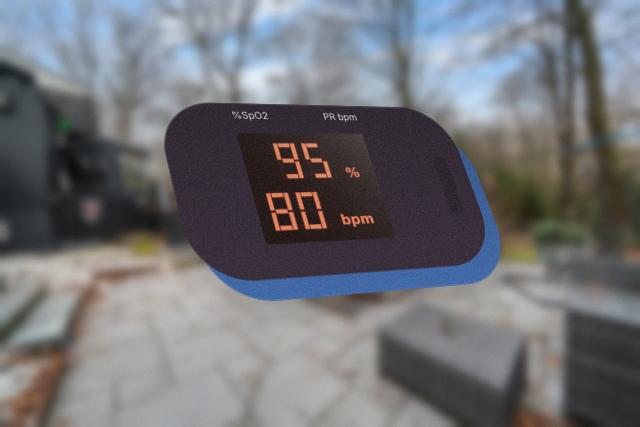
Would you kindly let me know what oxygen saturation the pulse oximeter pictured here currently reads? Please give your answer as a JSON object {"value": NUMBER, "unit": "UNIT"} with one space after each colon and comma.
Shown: {"value": 95, "unit": "%"}
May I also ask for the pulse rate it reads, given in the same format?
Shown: {"value": 80, "unit": "bpm"}
